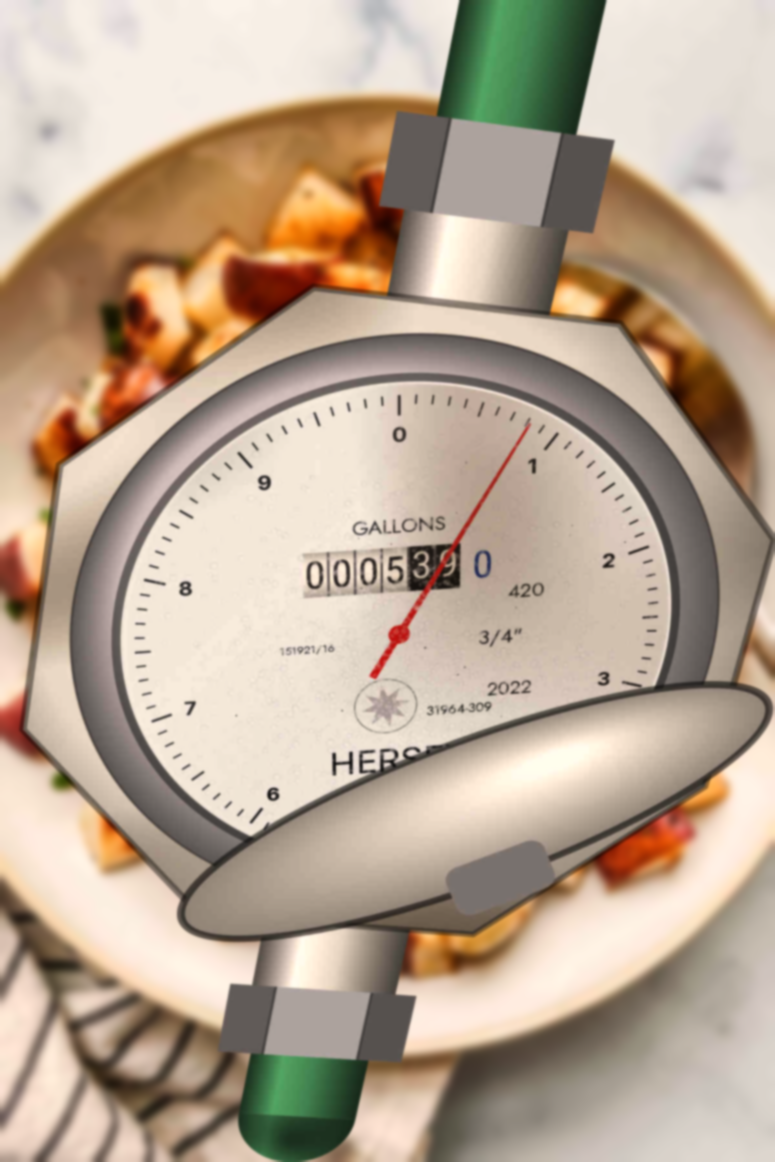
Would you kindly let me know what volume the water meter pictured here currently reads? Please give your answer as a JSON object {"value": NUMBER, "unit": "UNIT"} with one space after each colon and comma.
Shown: {"value": 5390.8, "unit": "gal"}
